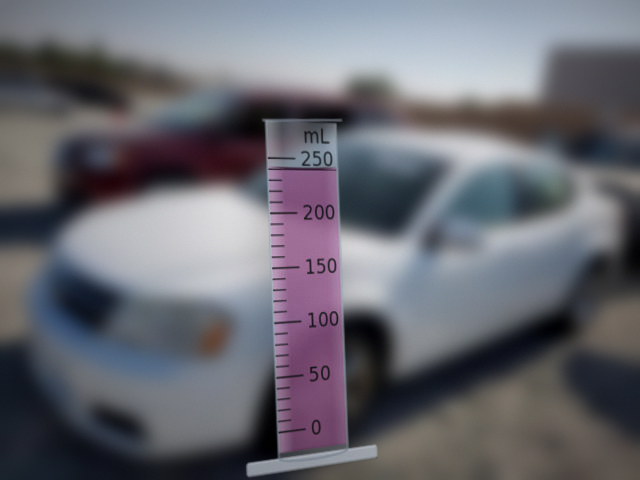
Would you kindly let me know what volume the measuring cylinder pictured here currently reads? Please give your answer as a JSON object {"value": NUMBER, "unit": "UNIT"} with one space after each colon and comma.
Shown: {"value": 240, "unit": "mL"}
